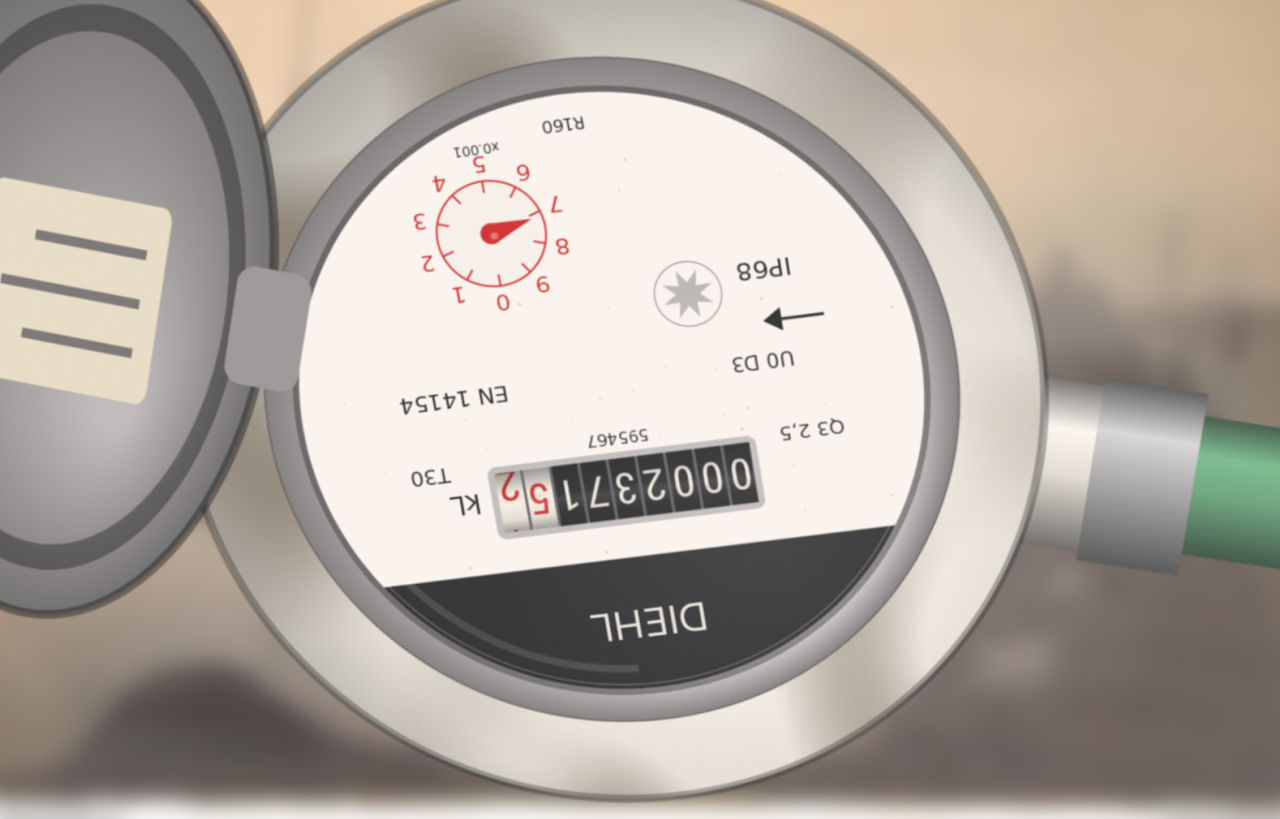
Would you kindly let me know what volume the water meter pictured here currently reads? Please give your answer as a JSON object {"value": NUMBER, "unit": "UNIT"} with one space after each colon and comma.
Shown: {"value": 2371.517, "unit": "kL"}
